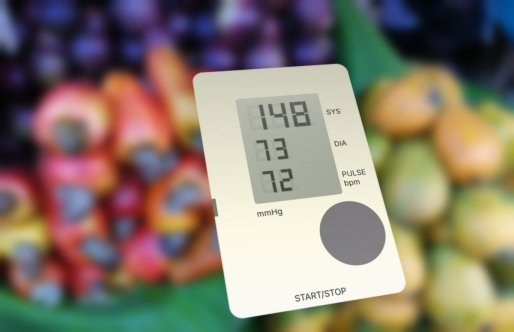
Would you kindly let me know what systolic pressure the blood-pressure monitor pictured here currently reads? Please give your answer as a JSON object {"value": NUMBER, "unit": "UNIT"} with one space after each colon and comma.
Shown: {"value": 148, "unit": "mmHg"}
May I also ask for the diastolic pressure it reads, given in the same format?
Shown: {"value": 73, "unit": "mmHg"}
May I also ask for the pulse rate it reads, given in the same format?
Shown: {"value": 72, "unit": "bpm"}
